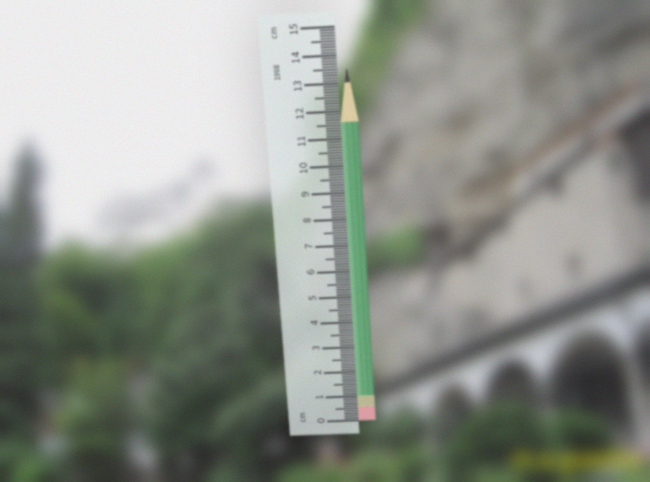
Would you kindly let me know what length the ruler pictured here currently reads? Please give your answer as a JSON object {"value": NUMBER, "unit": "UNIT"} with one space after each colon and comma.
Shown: {"value": 13.5, "unit": "cm"}
